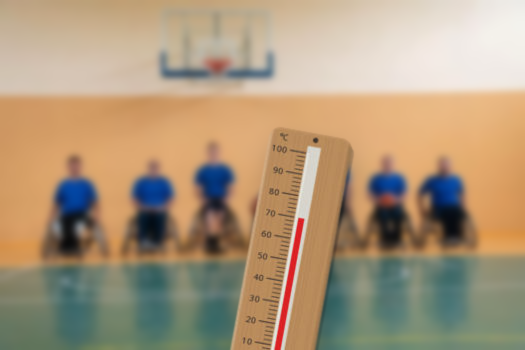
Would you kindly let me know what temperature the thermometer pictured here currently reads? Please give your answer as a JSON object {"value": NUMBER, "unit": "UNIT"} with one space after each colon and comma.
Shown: {"value": 70, "unit": "°C"}
